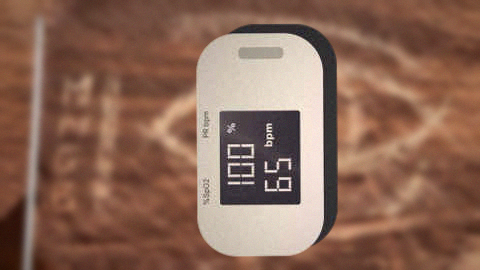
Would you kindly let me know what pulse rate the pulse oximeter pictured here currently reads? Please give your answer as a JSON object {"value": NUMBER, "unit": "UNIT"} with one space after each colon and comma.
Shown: {"value": 65, "unit": "bpm"}
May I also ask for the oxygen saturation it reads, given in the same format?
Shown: {"value": 100, "unit": "%"}
